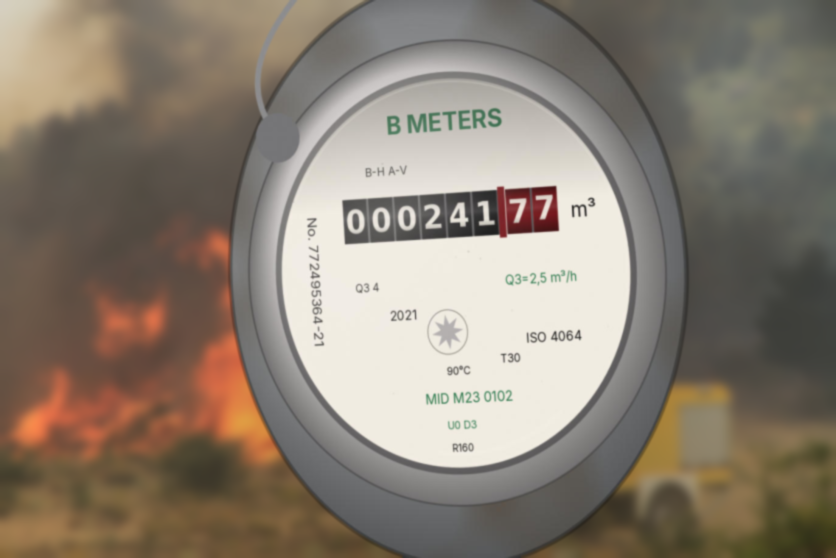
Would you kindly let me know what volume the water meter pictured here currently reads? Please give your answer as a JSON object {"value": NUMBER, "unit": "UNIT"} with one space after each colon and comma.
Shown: {"value": 241.77, "unit": "m³"}
